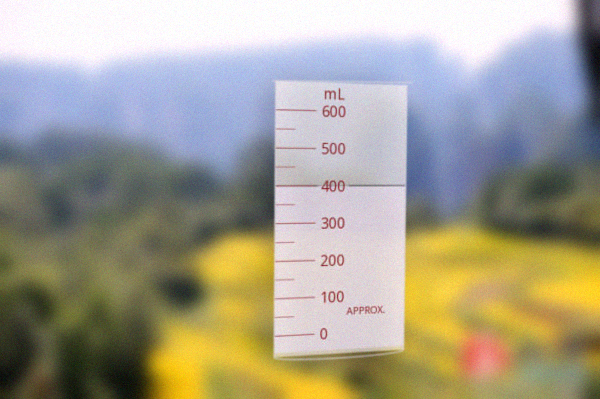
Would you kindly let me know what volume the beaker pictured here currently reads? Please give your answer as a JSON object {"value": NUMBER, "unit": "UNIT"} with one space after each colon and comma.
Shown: {"value": 400, "unit": "mL"}
